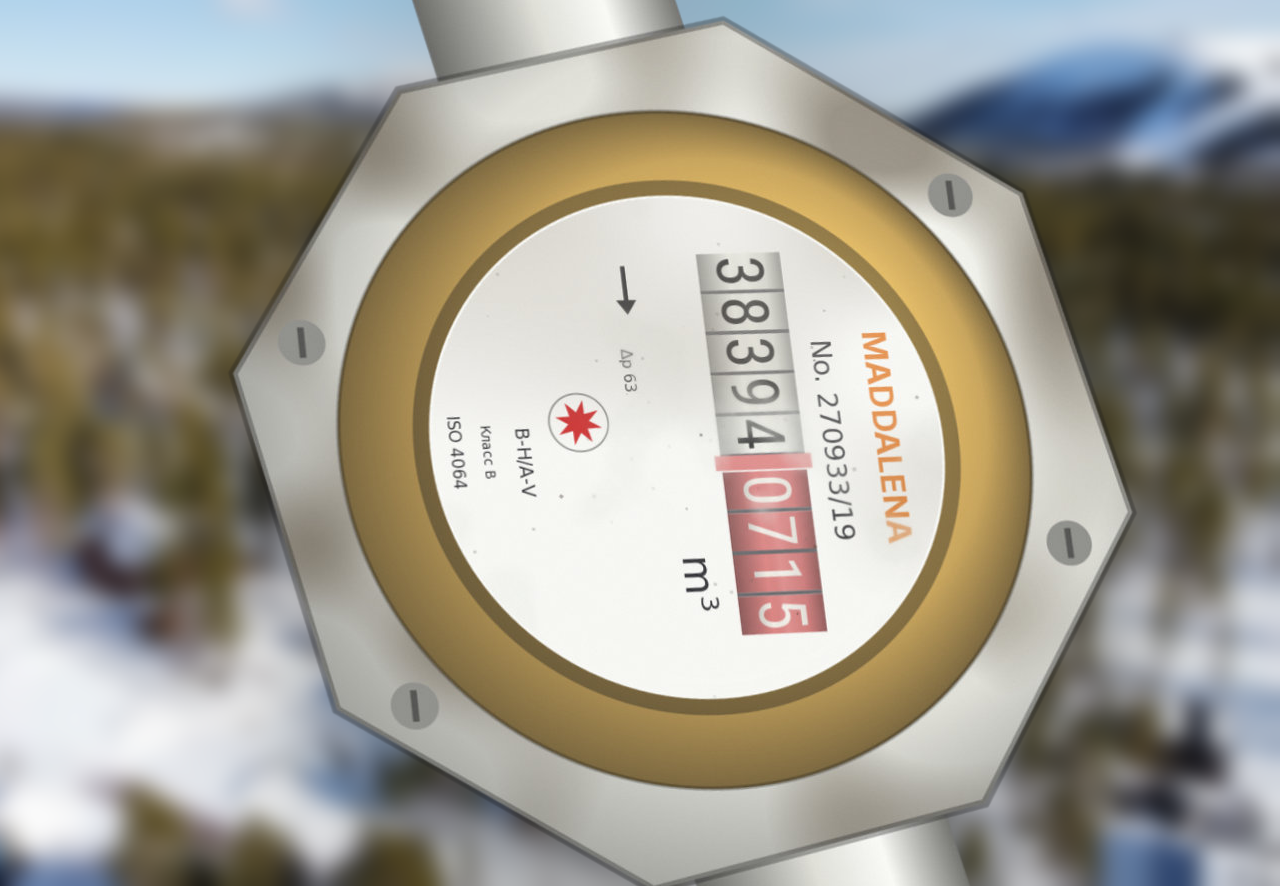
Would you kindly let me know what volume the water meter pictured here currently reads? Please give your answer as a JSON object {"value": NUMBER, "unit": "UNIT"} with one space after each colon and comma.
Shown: {"value": 38394.0715, "unit": "m³"}
